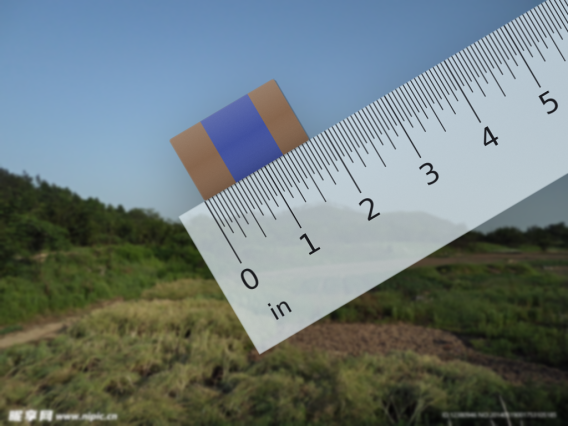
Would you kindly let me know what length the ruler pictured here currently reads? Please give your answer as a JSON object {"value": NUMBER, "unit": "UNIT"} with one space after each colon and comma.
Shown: {"value": 1.75, "unit": "in"}
